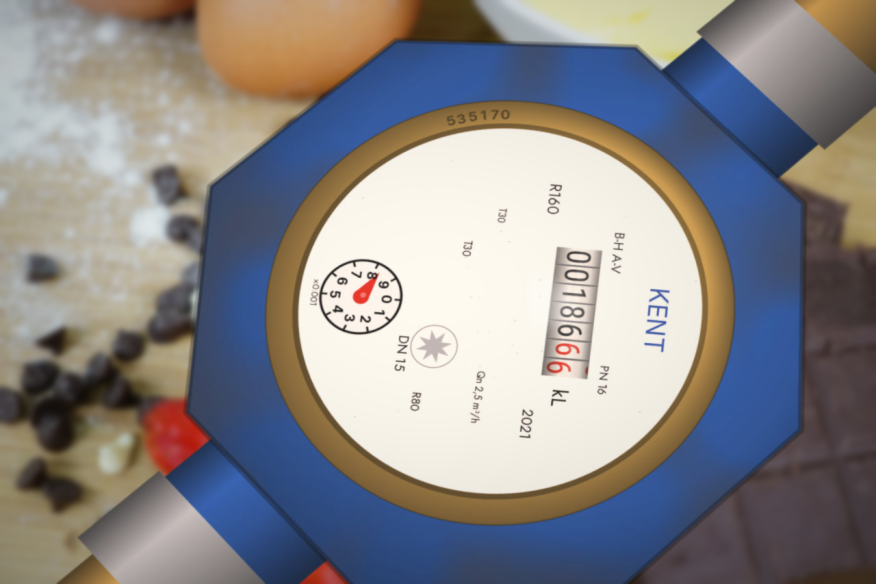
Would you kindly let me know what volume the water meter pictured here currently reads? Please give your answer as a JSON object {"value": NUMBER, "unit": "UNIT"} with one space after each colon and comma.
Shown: {"value": 186.658, "unit": "kL"}
